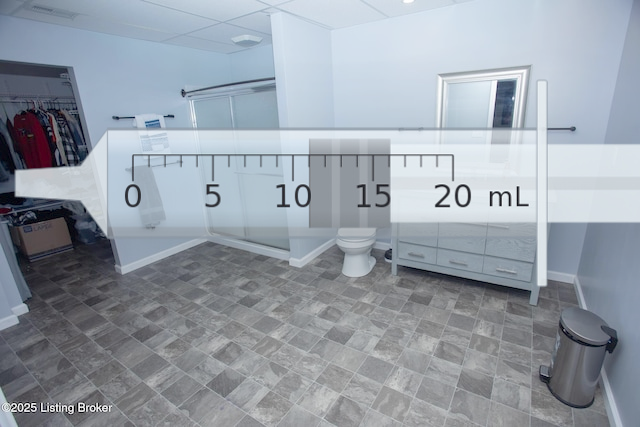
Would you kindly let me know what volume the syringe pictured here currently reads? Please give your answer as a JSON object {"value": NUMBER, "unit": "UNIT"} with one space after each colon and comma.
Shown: {"value": 11, "unit": "mL"}
